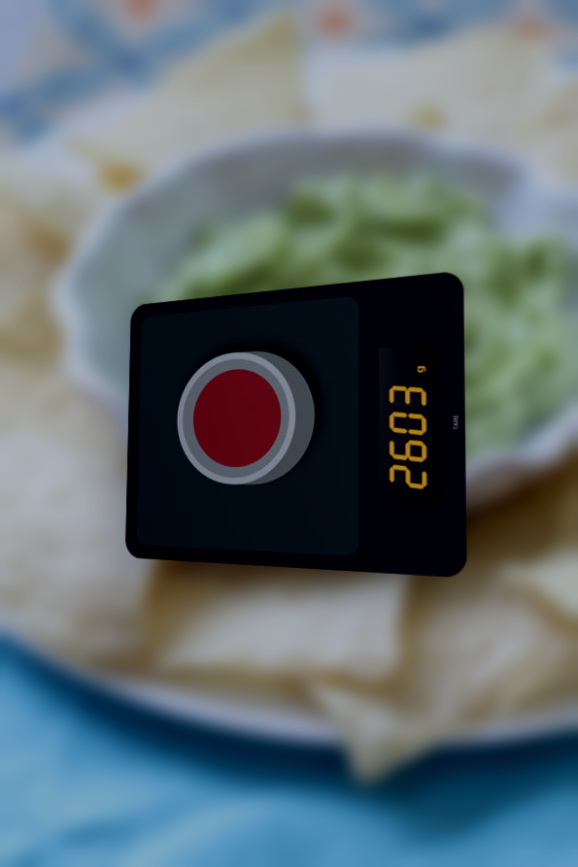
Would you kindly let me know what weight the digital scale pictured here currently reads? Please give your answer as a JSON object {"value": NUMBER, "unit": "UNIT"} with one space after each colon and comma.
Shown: {"value": 2603, "unit": "g"}
